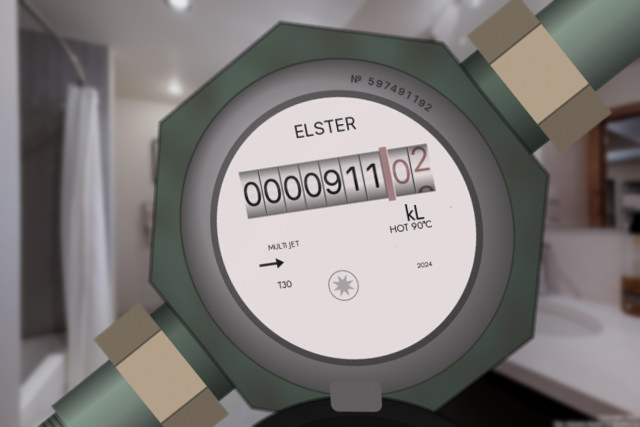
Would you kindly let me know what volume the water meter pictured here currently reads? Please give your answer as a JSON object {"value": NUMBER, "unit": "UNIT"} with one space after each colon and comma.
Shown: {"value": 911.02, "unit": "kL"}
